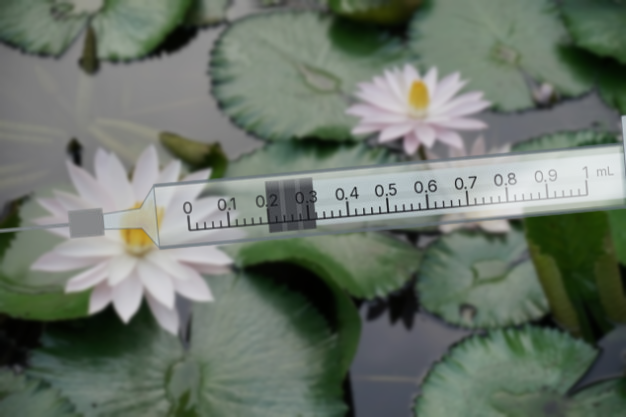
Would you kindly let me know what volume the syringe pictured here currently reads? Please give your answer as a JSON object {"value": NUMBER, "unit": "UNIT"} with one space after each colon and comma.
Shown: {"value": 0.2, "unit": "mL"}
